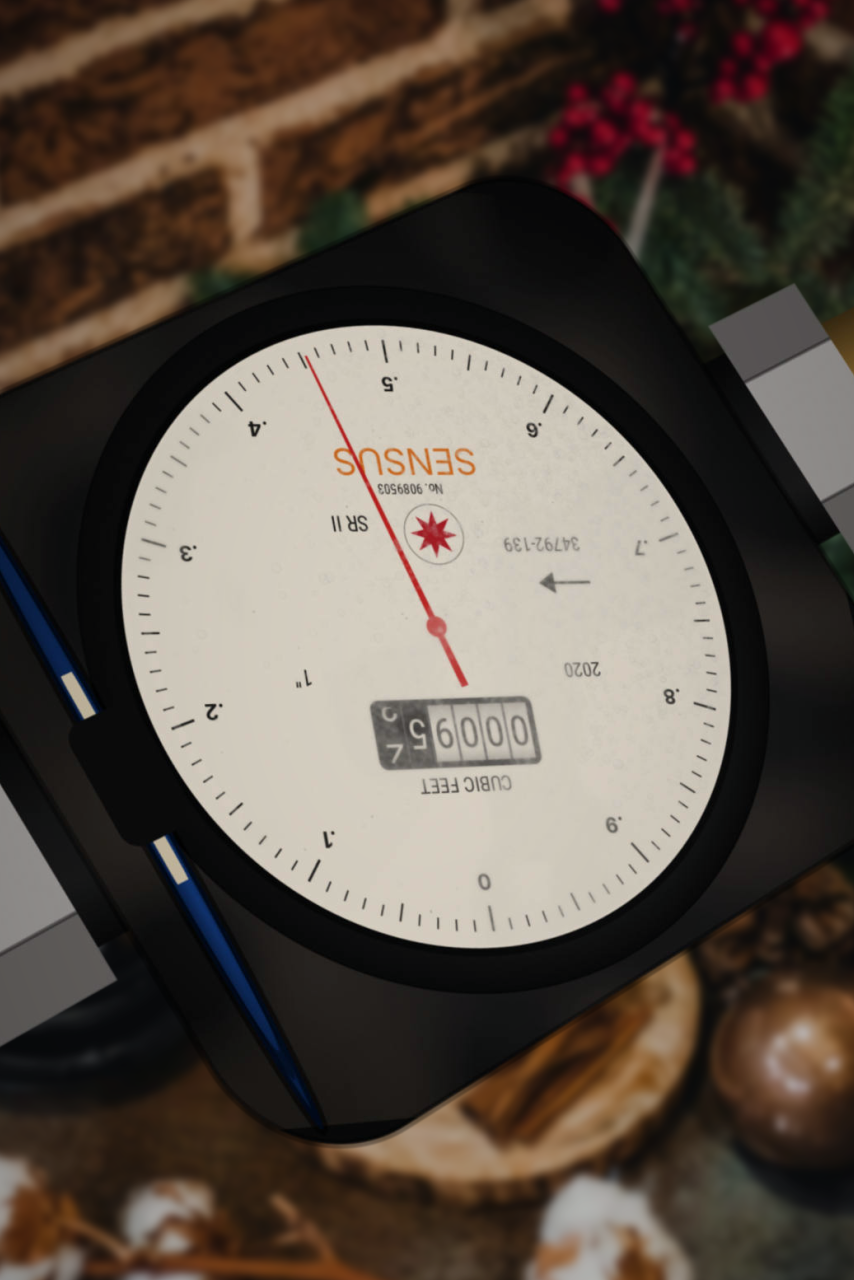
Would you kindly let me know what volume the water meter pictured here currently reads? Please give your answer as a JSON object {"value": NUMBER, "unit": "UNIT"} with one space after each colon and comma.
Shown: {"value": 952.45, "unit": "ft³"}
